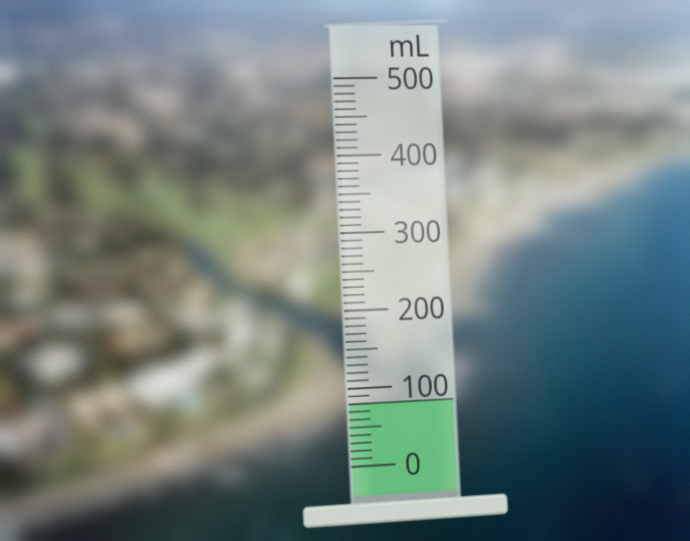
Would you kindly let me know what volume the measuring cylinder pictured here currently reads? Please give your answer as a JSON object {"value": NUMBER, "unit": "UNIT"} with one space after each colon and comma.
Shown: {"value": 80, "unit": "mL"}
